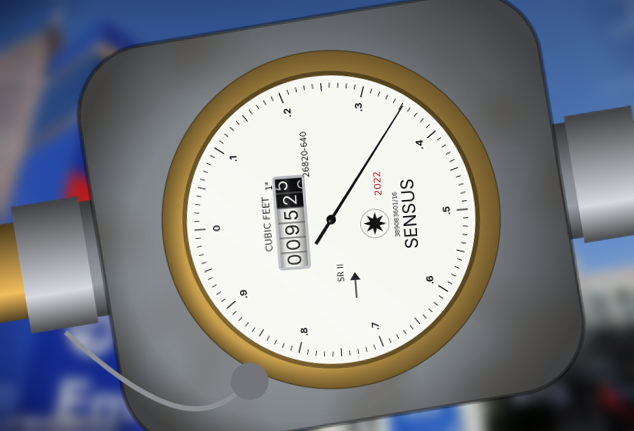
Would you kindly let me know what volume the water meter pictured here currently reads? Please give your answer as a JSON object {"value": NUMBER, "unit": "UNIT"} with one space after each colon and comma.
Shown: {"value": 9525.35, "unit": "ft³"}
